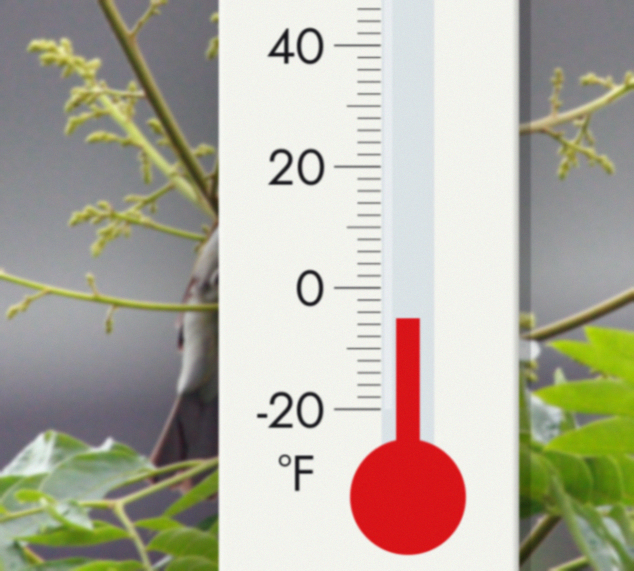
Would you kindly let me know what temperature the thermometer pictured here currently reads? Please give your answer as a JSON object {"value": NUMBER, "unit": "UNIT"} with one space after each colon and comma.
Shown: {"value": -5, "unit": "°F"}
